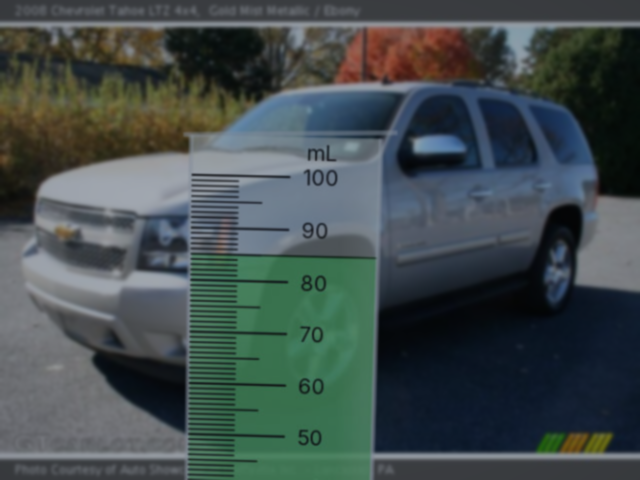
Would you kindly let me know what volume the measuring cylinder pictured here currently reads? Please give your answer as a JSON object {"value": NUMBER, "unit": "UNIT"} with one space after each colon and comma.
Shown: {"value": 85, "unit": "mL"}
